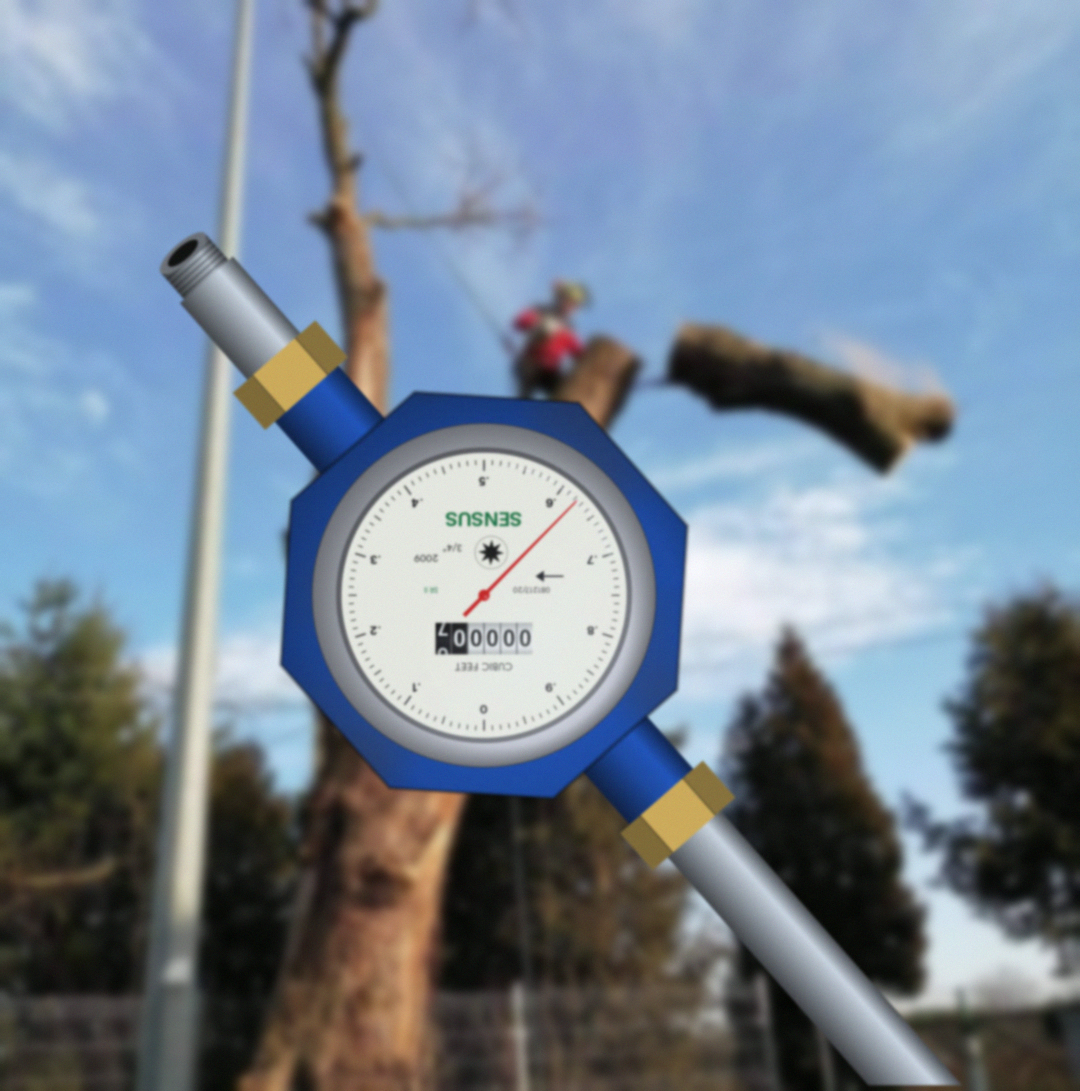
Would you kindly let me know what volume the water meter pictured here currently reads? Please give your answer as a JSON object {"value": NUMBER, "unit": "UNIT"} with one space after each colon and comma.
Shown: {"value": 6.62, "unit": "ft³"}
